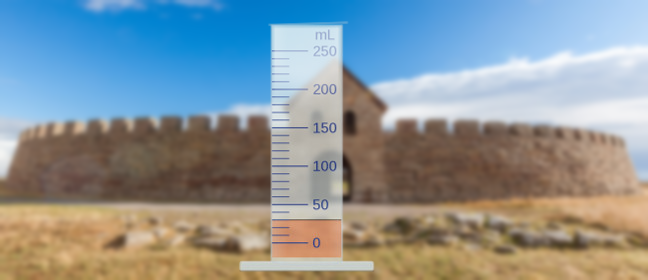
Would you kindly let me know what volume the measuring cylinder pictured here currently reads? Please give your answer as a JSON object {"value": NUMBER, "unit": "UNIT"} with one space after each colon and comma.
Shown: {"value": 30, "unit": "mL"}
